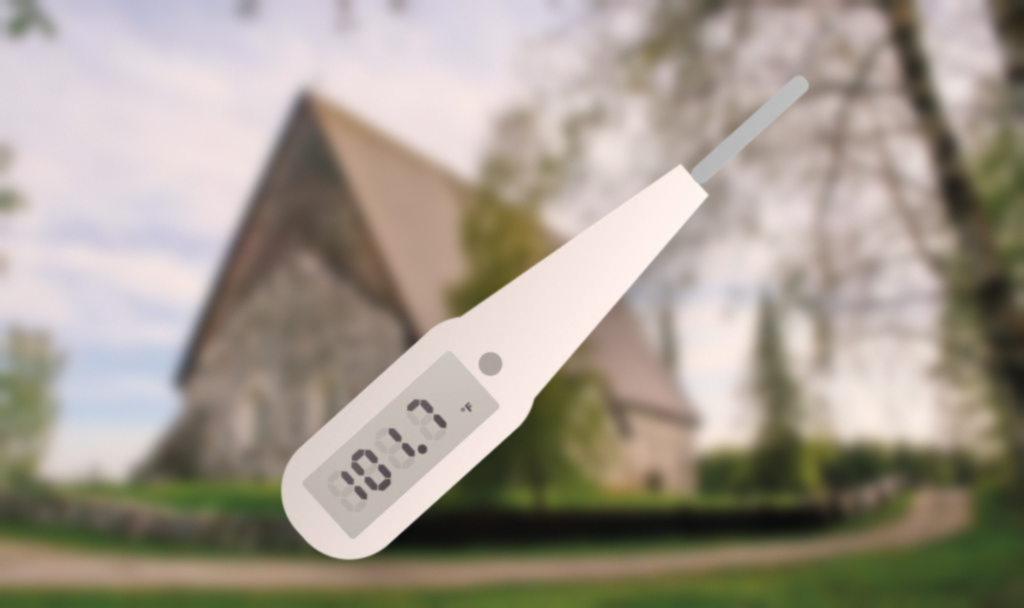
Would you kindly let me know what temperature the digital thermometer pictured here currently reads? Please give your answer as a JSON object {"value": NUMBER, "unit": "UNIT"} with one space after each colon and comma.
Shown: {"value": 101.7, "unit": "°F"}
